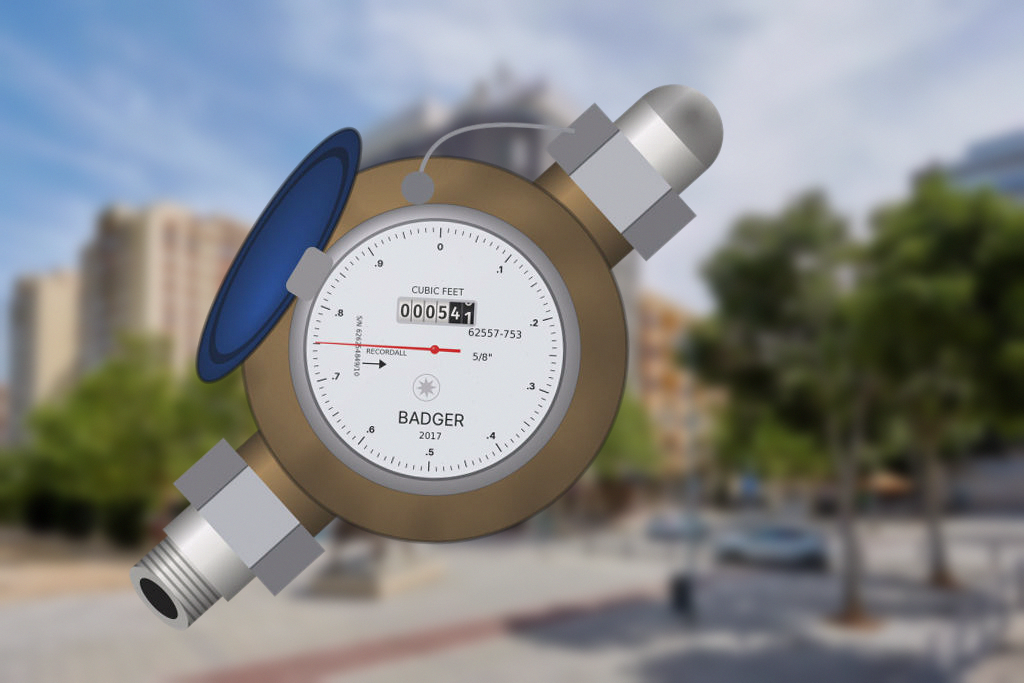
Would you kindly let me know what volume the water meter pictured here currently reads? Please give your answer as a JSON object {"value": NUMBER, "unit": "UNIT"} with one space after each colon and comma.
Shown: {"value": 540.75, "unit": "ft³"}
